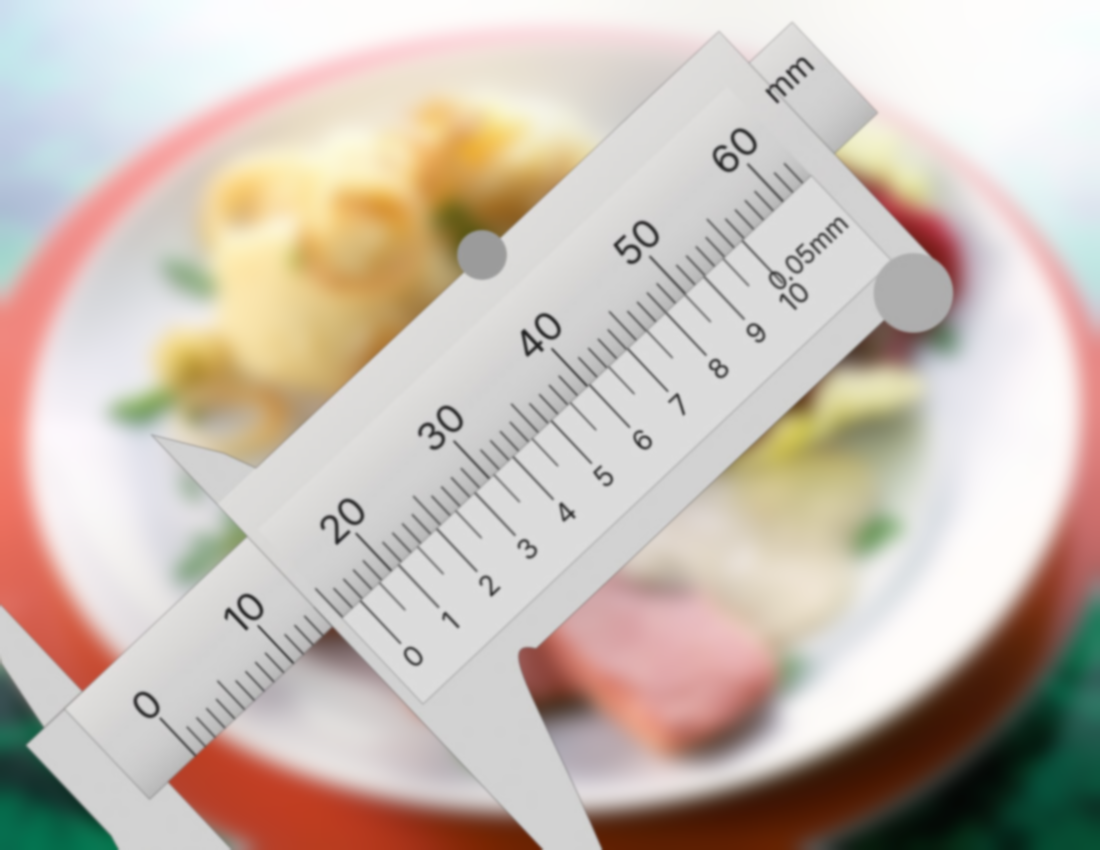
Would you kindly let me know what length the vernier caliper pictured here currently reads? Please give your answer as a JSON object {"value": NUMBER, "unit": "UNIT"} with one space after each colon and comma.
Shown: {"value": 16.8, "unit": "mm"}
